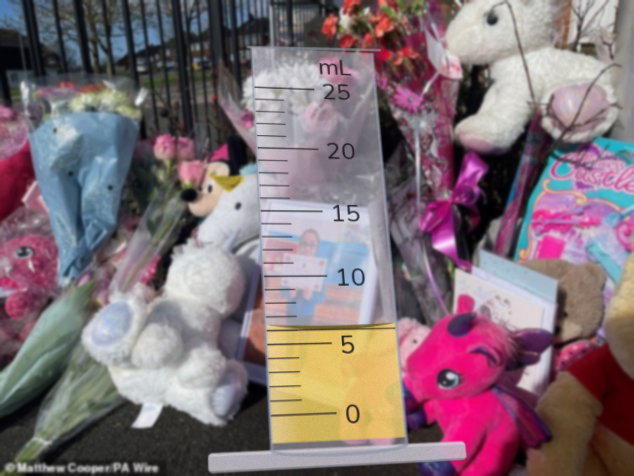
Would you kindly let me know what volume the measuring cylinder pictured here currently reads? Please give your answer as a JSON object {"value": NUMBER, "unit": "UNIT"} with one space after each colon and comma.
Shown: {"value": 6, "unit": "mL"}
